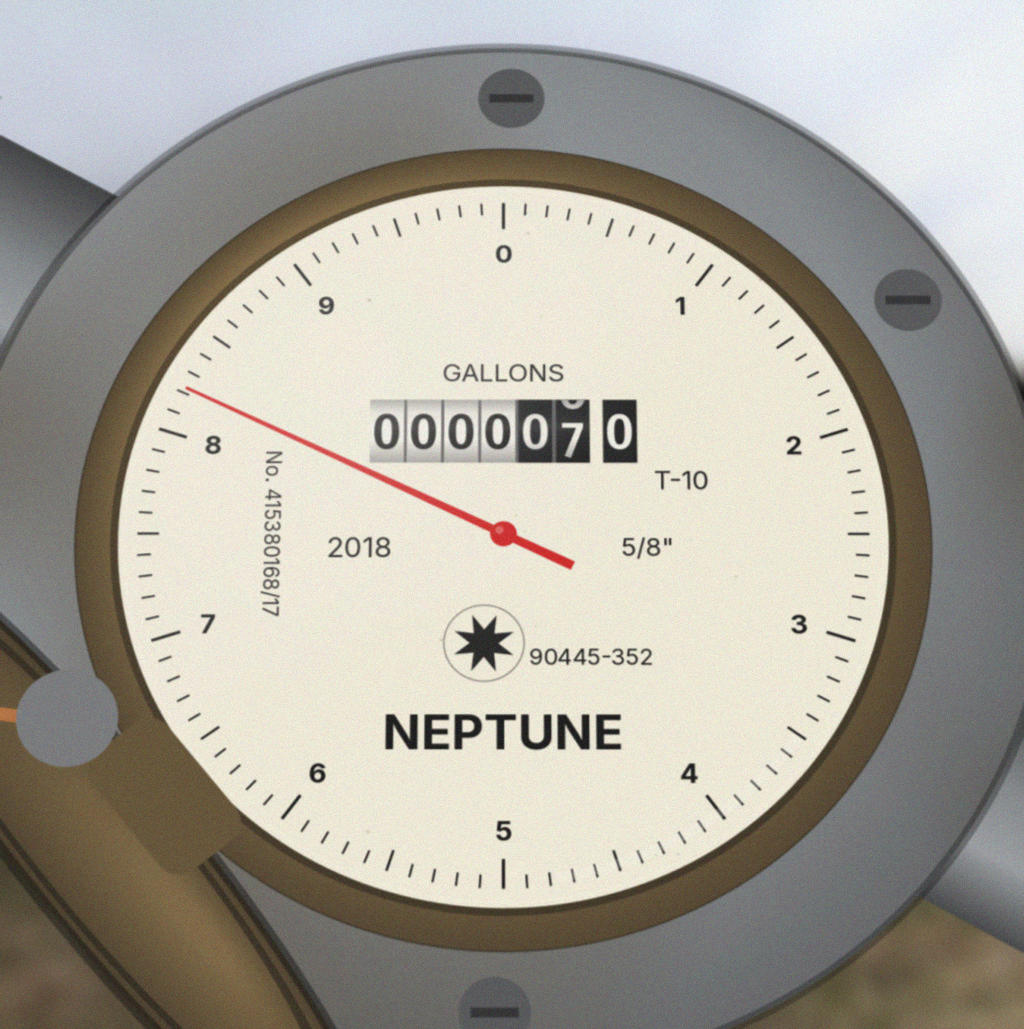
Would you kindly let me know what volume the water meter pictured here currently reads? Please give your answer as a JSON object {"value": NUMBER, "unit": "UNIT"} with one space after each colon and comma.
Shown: {"value": 68.2, "unit": "gal"}
